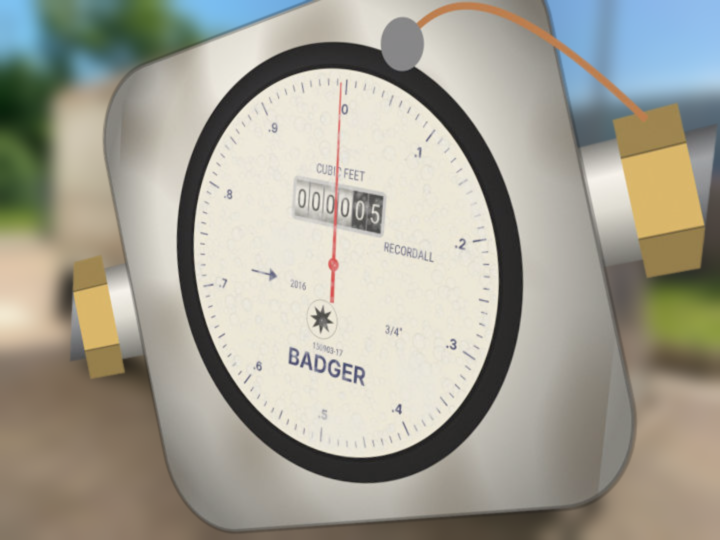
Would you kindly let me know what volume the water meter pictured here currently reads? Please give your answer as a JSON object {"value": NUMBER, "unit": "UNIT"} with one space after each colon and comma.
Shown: {"value": 4.99, "unit": "ft³"}
